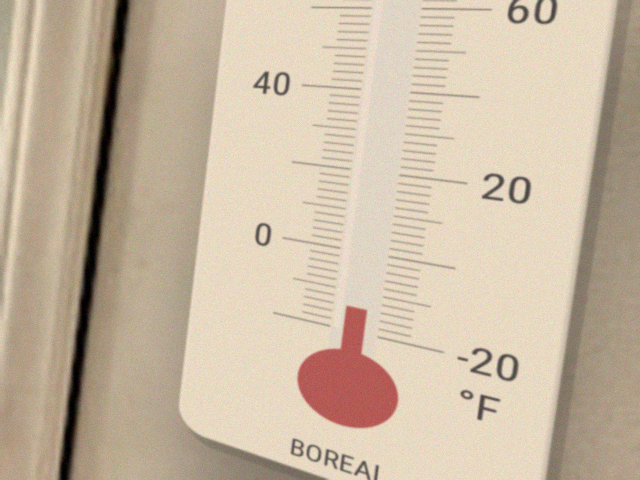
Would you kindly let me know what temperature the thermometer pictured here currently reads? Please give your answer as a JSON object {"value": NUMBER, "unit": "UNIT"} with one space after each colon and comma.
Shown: {"value": -14, "unit": "°F"}
